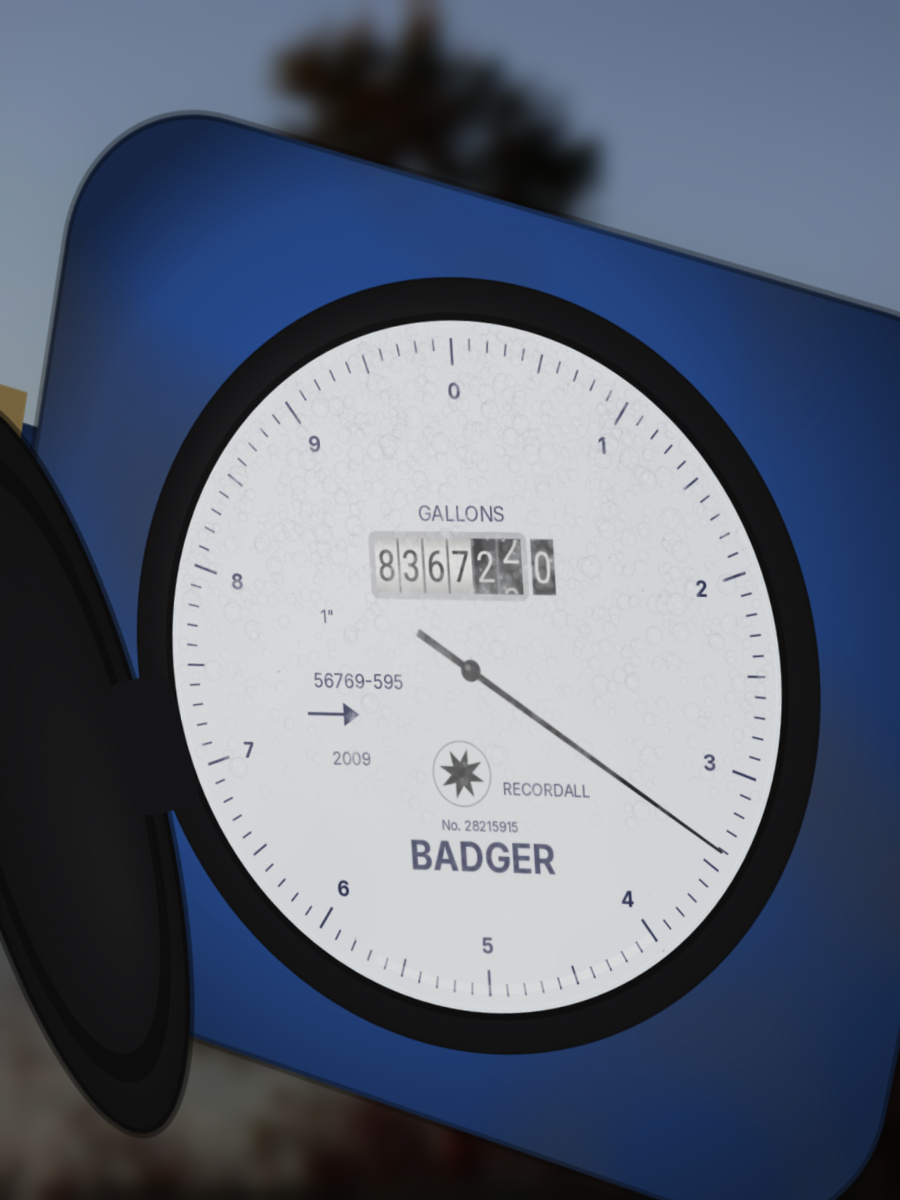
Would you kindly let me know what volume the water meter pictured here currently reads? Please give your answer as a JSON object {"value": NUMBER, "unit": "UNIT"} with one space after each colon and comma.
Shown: {"value": 8367223.4, "unit": "gal"}
